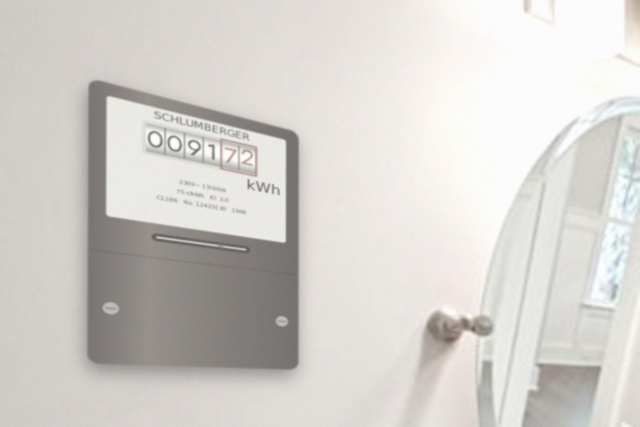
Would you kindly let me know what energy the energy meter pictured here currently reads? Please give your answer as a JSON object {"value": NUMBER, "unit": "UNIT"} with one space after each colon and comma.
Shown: {"value": 91.72, "unit": "kWh"}
